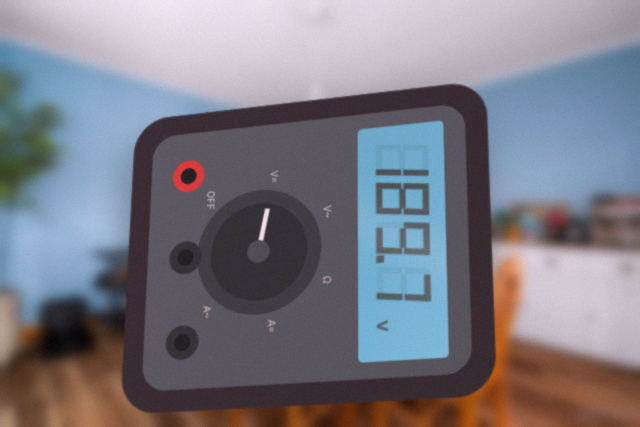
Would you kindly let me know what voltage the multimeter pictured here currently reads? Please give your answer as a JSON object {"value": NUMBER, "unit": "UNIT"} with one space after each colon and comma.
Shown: {"value": 189.7, "unit": "V"}
